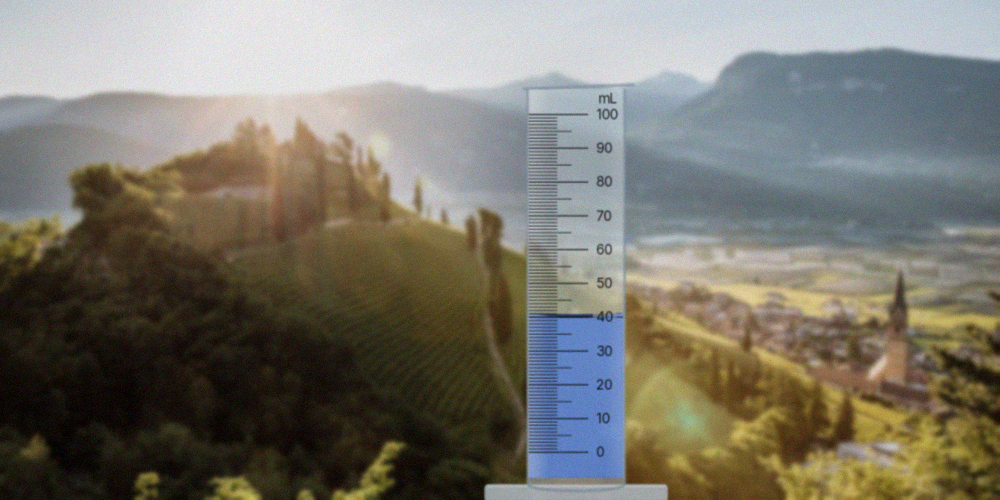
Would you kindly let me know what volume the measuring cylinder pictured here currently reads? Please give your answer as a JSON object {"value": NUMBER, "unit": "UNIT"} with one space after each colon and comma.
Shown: {"value": 40, "unit": "mL"}
